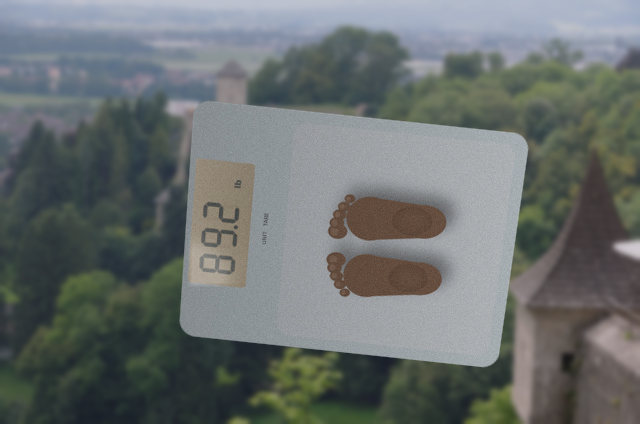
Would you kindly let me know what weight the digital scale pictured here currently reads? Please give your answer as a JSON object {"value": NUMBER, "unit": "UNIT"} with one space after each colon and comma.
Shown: {"value": 89.2, "unit": "lb"}
